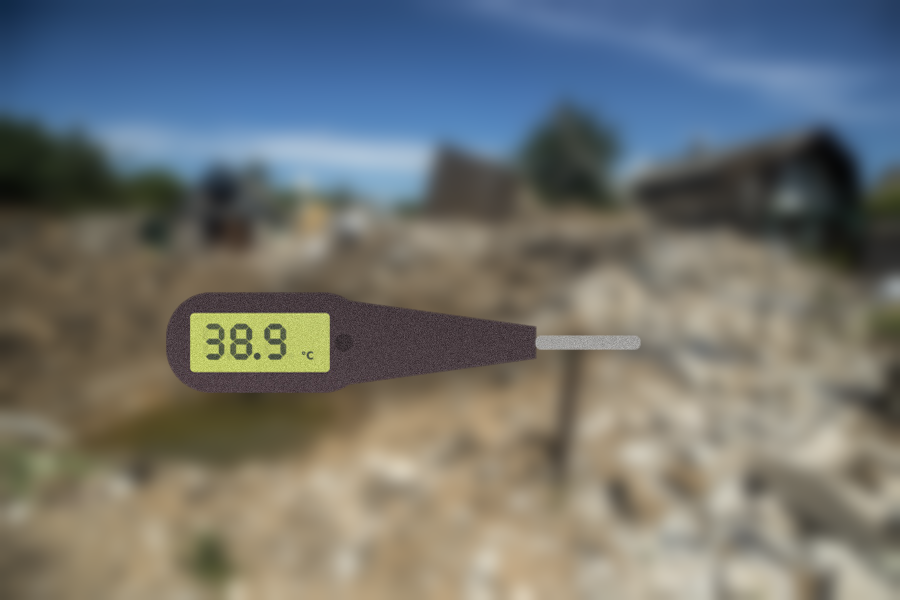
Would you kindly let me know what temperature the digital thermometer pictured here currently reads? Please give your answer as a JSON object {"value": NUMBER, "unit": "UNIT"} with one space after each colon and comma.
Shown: {"value": 38.9, "unit": "°C"}
